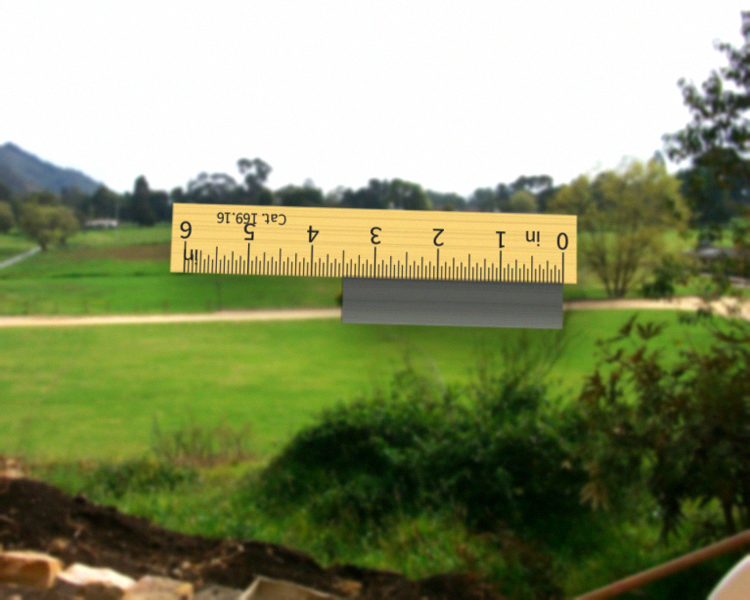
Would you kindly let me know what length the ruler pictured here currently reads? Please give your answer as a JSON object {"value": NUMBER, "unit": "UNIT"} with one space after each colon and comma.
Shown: {"value": 3.5, "unit": "in"}
